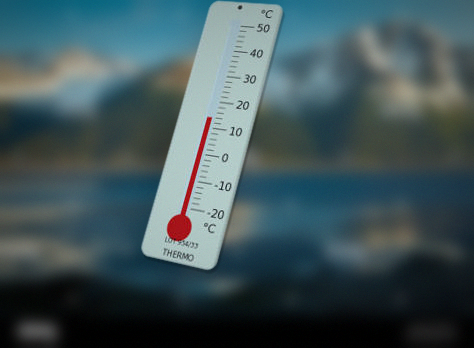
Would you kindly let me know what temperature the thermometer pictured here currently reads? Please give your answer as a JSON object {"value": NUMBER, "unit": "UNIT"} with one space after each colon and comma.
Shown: {"value": 14, "unit": "°C"}
